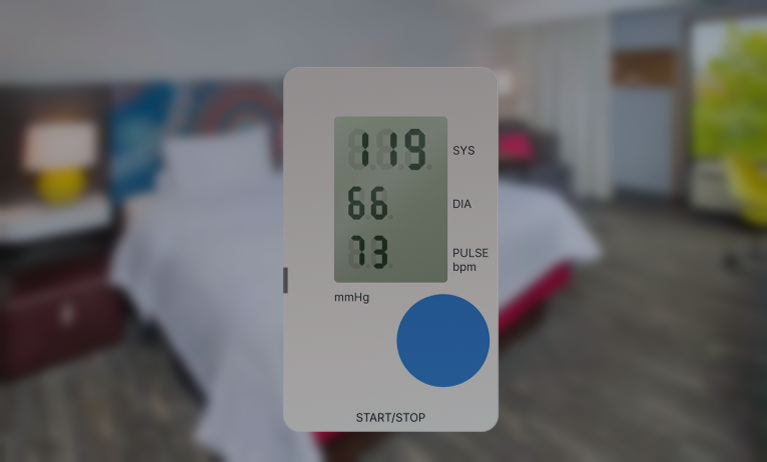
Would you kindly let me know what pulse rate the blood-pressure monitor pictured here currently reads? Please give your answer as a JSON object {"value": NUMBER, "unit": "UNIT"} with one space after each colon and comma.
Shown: {"value": 73, "unit": "bpm"}
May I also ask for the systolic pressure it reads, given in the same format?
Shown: {"value": 119, "unit": "mmHg"}
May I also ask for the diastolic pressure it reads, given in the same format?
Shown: {"value": 66, "unit": "mmHg"}
